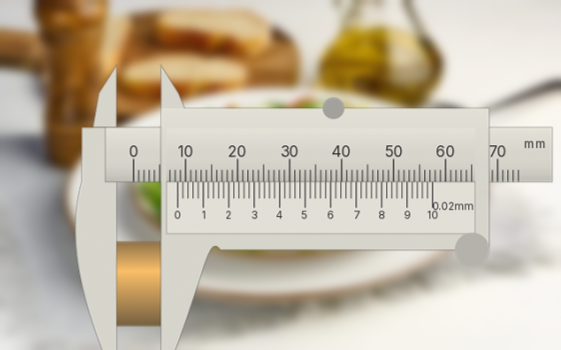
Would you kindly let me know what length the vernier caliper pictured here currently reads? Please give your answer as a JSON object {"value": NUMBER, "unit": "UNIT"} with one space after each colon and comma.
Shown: {"value": 8.5, "unit": "mm"}
